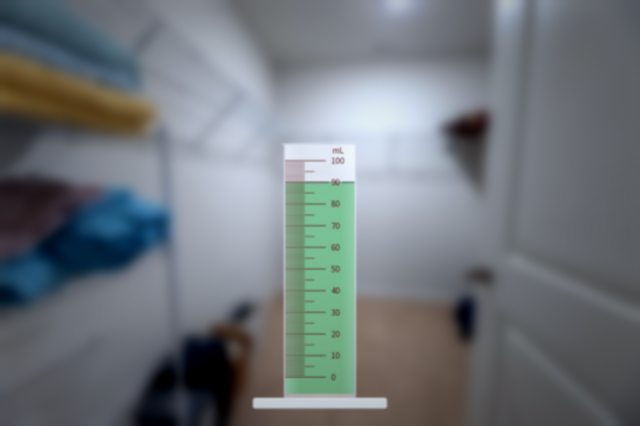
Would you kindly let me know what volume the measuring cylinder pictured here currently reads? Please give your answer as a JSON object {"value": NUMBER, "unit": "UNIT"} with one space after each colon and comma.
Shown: {"value": 90, "unit": "mL"}
